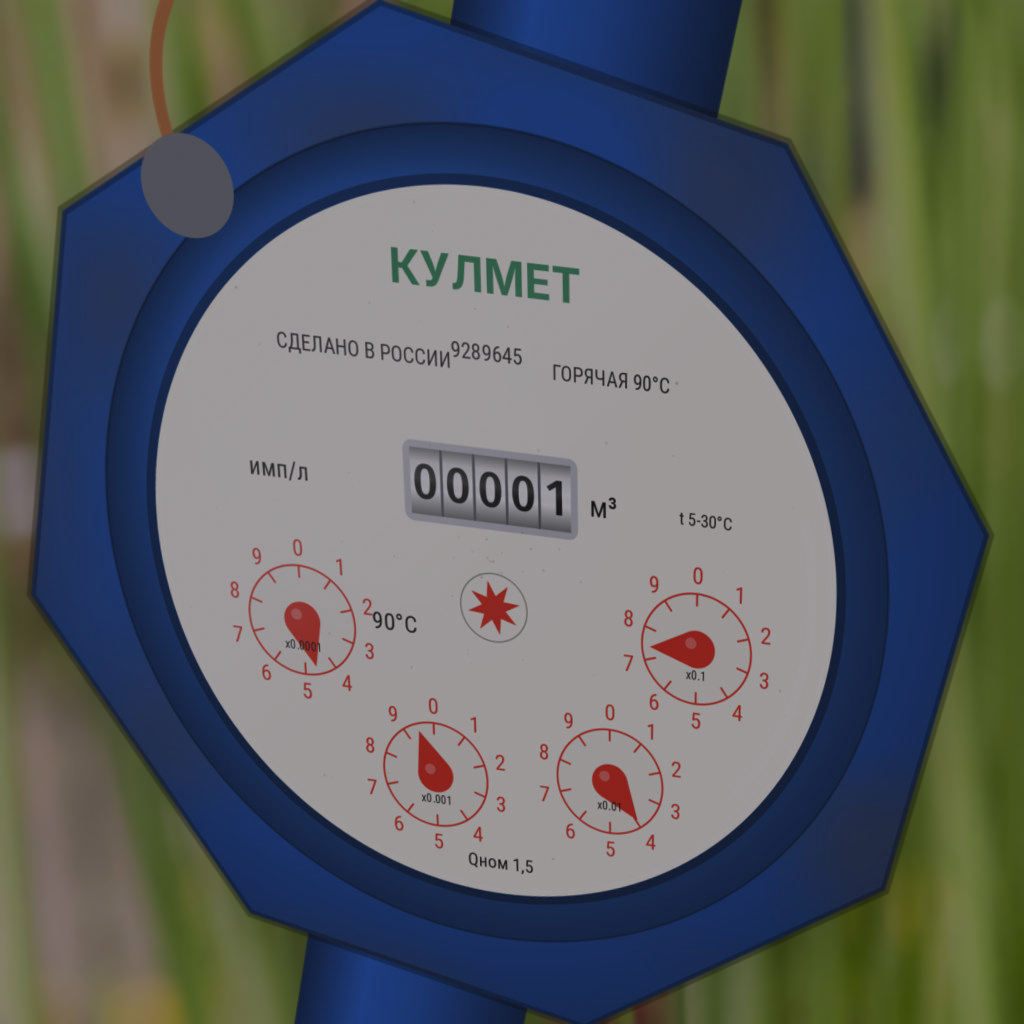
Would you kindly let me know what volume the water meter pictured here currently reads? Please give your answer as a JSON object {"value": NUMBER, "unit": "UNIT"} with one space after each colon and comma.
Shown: {"value": 1.7394, "unit": "m³"}
